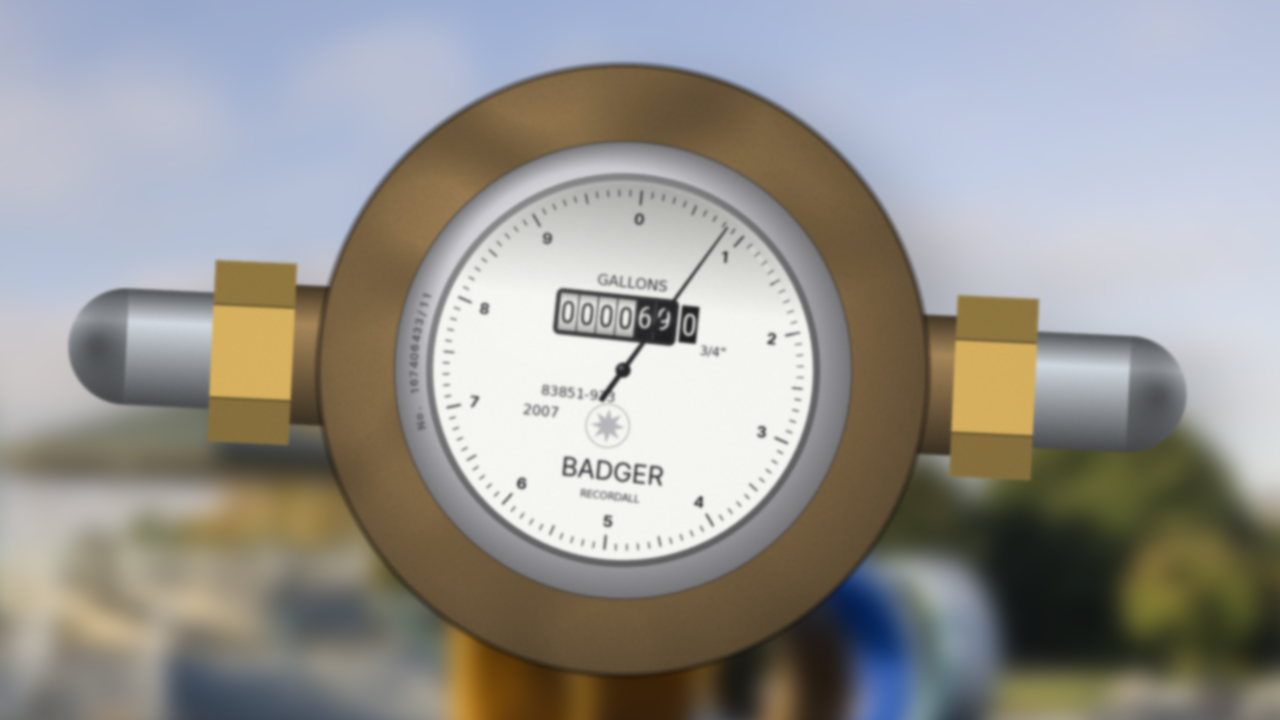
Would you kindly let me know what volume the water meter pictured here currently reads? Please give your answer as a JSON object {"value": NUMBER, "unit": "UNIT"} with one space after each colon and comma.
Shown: {"value": 690.8, "unit": "gal"}
